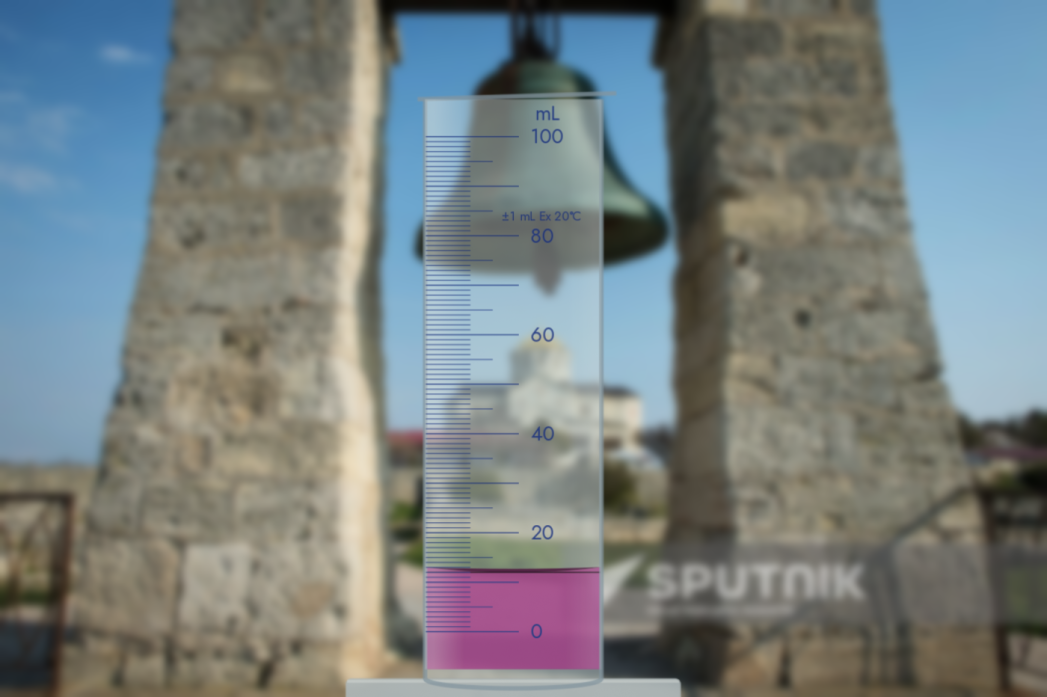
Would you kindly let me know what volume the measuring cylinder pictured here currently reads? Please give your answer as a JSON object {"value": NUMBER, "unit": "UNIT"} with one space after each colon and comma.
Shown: {"value": 12, "unit": "mL"}
